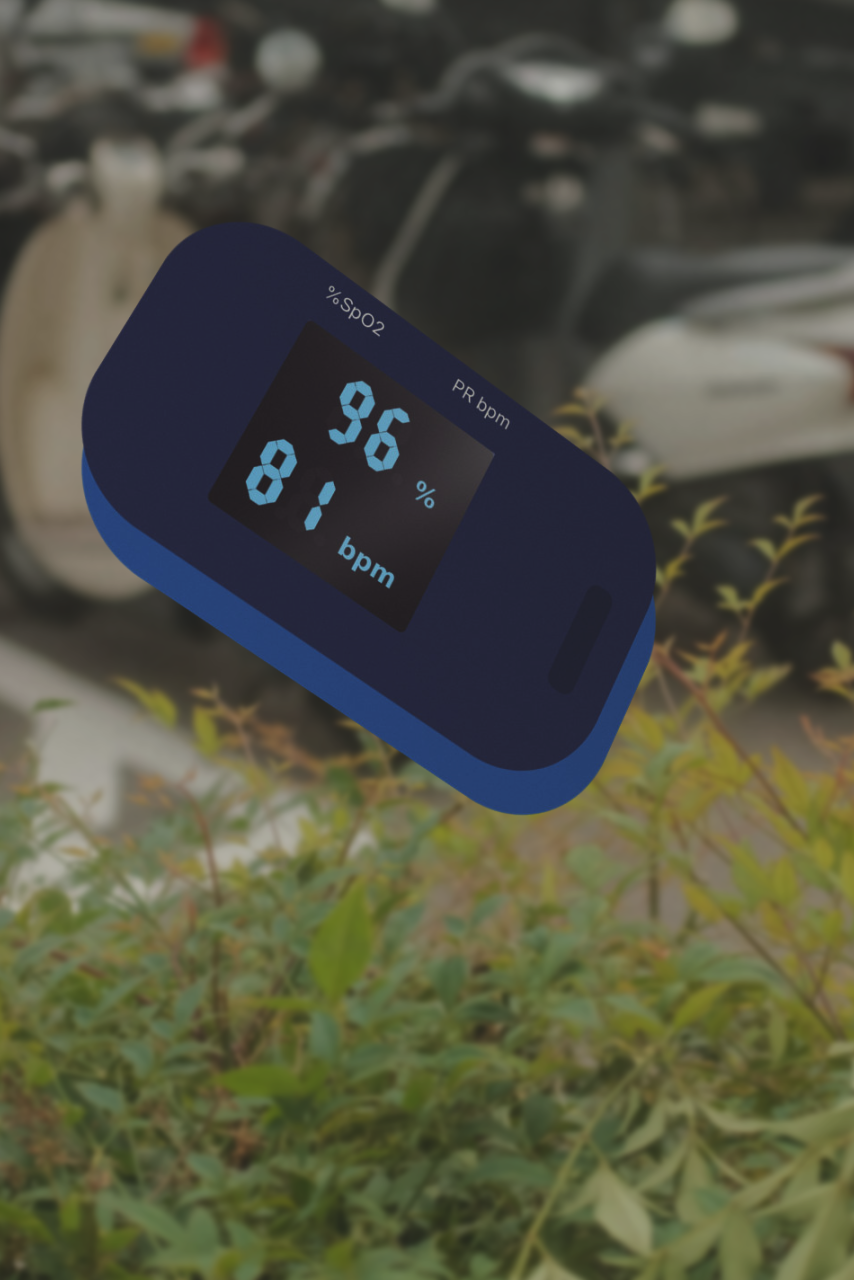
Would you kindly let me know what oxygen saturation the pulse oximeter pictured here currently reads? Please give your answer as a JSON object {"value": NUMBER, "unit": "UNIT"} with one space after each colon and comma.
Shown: {"value": 96, "unit": "%"}
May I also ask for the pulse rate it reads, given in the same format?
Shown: {"value": 81, "unit": "bpm"}
